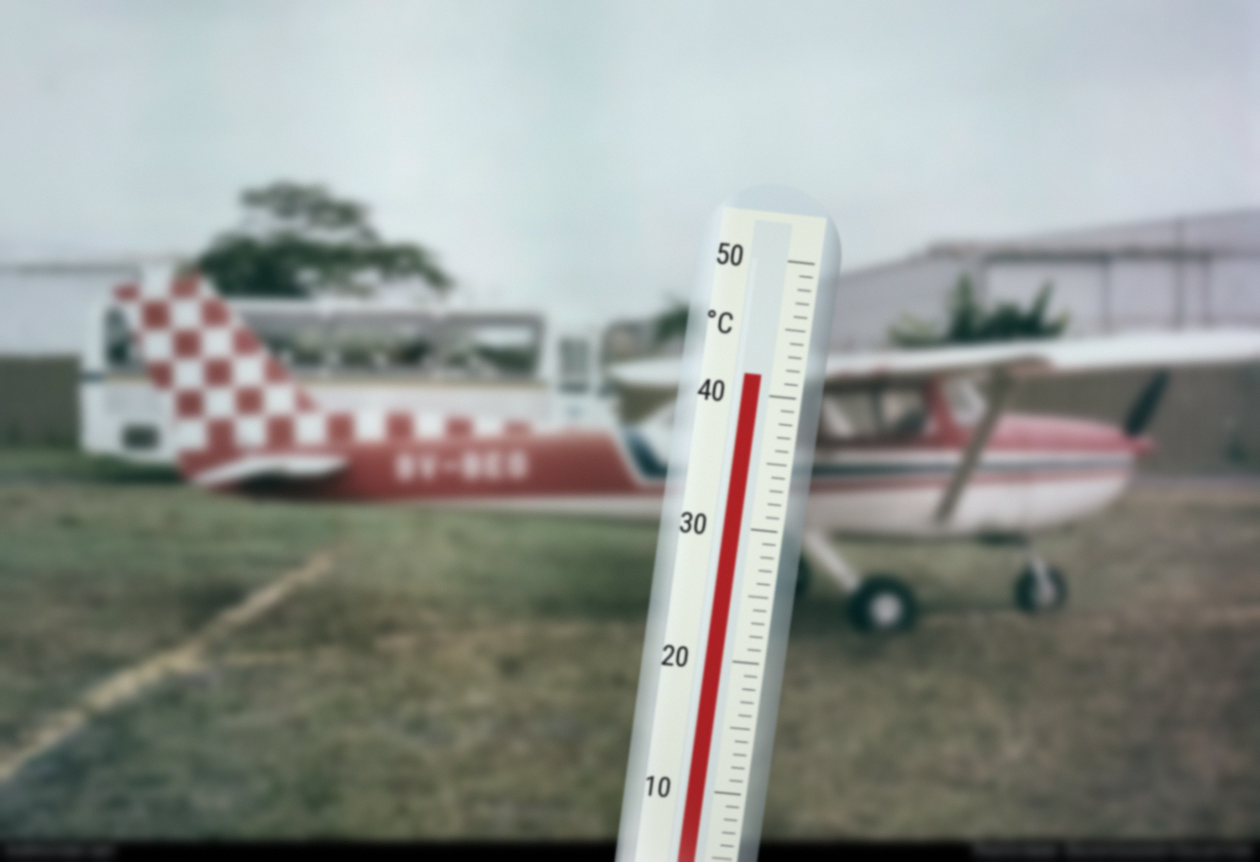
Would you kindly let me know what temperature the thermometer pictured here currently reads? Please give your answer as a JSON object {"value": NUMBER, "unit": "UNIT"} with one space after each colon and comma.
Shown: {"value": 41.5, "unit": "°C"}
